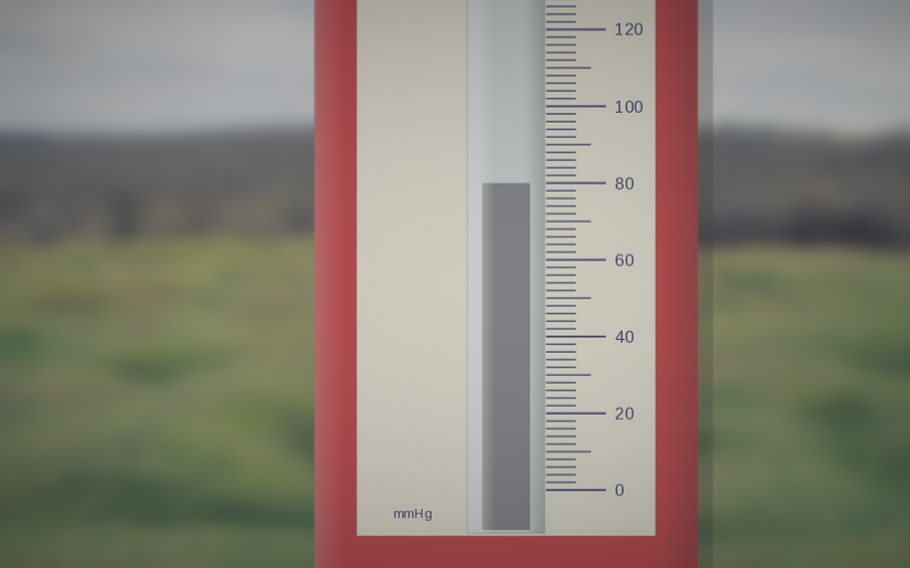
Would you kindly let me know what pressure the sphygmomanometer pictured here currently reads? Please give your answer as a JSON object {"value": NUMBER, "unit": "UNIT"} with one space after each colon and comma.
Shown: {"value": 80, "unit": "mmHg"}
